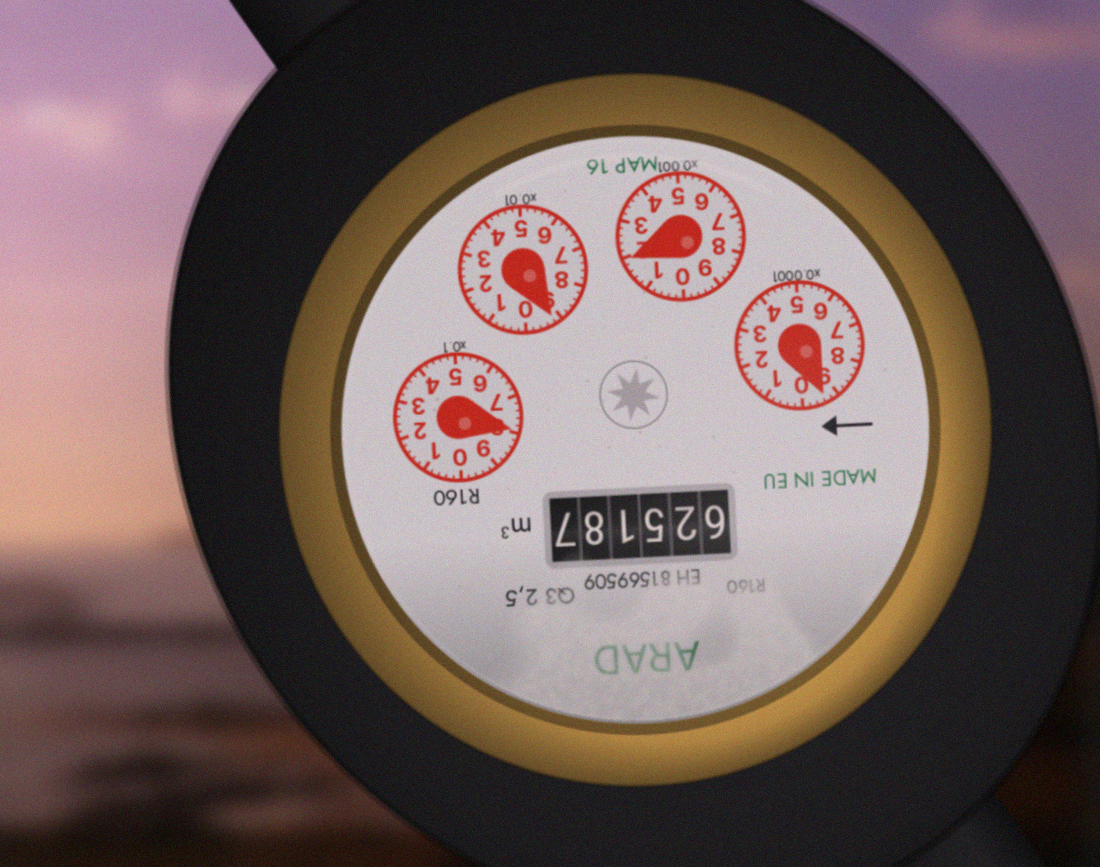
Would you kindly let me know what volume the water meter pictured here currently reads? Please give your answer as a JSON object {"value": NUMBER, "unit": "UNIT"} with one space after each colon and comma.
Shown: {"value": 625187.7919, "unit": "m³"}
